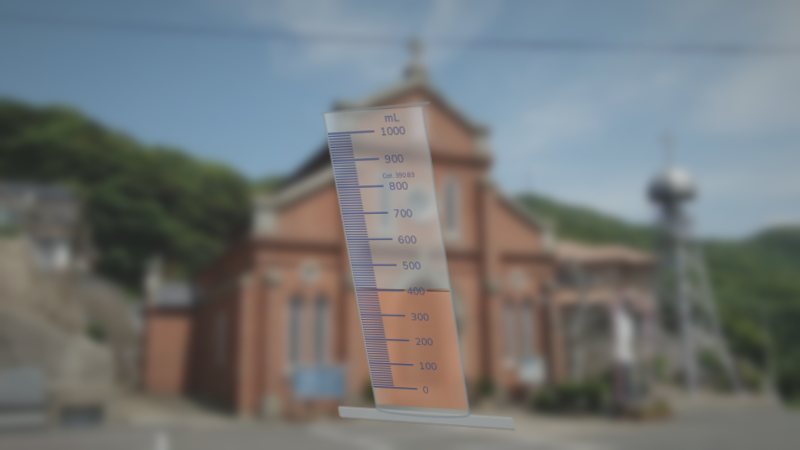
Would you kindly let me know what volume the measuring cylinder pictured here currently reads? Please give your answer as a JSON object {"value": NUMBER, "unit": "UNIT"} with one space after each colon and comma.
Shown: {"value": 400, "unit": "mL"}
